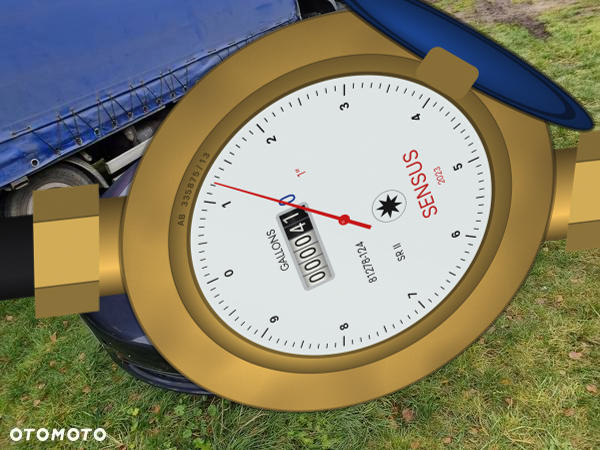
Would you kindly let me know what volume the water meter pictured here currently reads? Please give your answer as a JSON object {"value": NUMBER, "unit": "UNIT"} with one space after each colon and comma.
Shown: {"value": 411.2, "unit": "gal"}
